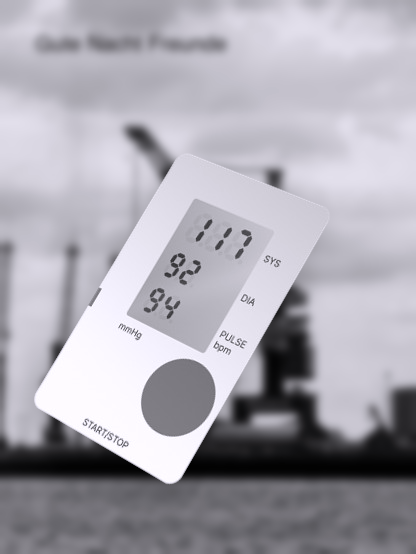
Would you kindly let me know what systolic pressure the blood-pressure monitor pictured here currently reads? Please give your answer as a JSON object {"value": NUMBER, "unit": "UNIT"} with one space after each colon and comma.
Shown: {"value": 117, "unit": "mmHg"}
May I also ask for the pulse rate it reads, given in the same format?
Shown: {"value": 94, "unit": "bpm"}
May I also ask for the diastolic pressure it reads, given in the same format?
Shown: {"value": 92, "unit": "mmHg"}
